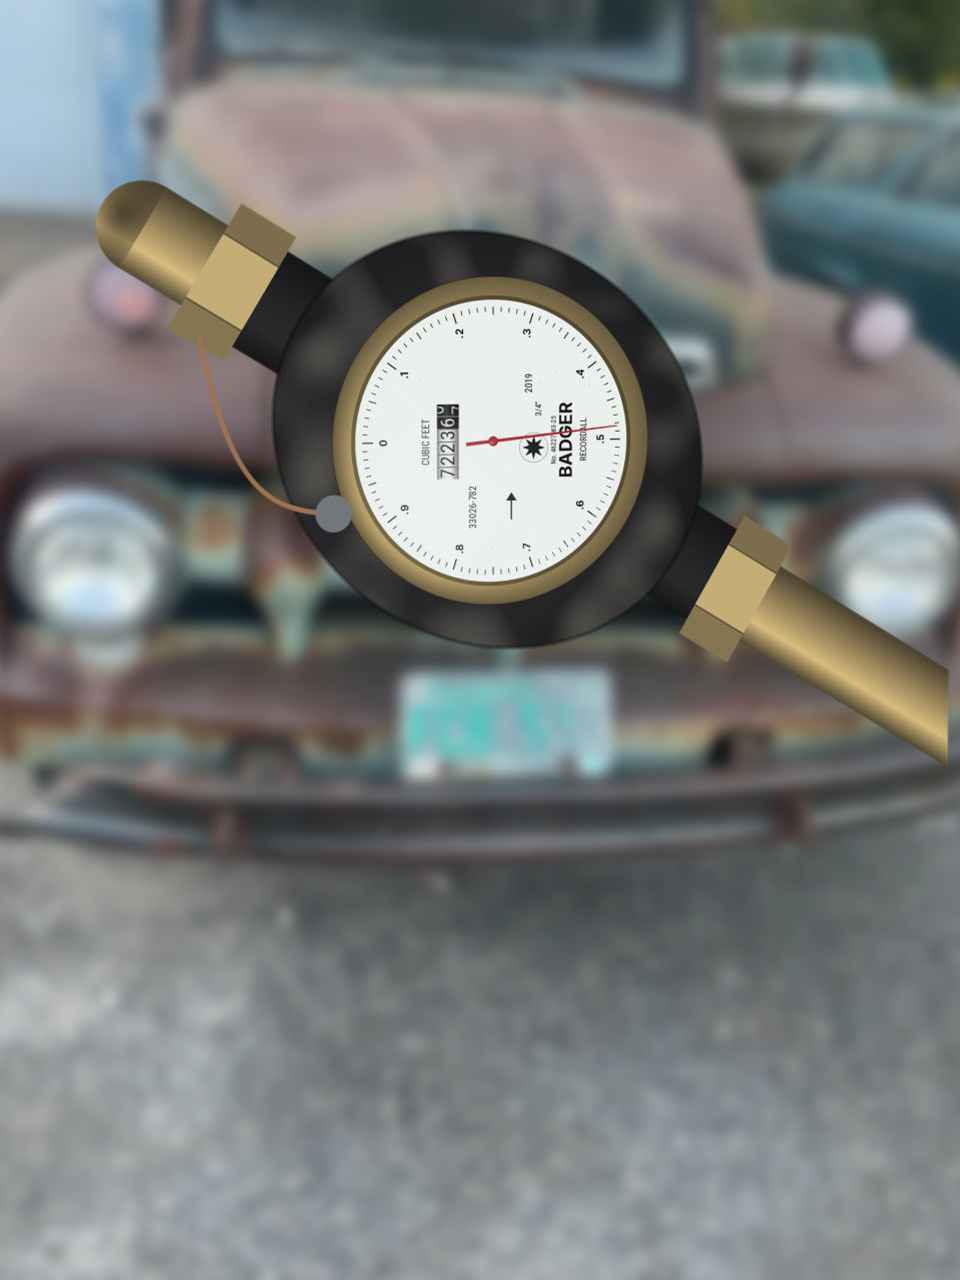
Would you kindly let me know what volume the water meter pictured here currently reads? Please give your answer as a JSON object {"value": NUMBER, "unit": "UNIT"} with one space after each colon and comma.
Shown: {"value": 722366.48, "unit": "ft³"}
